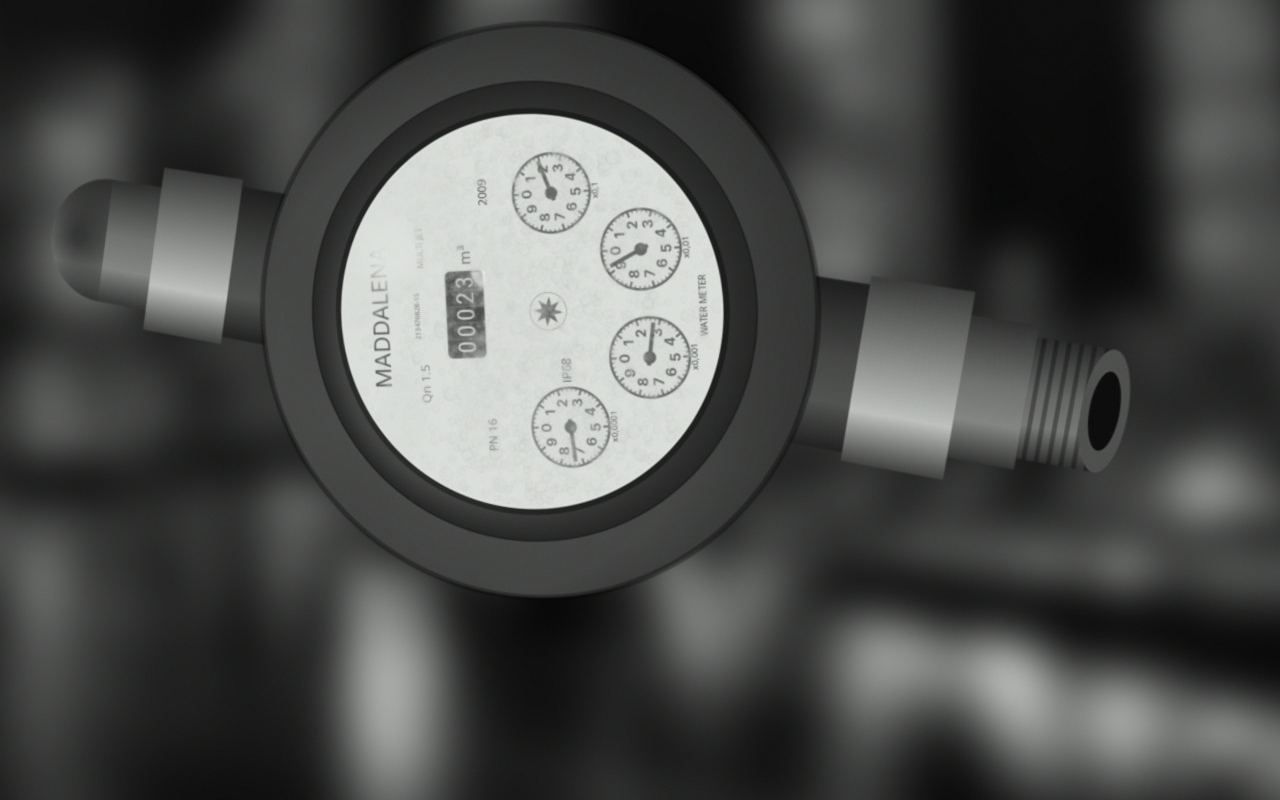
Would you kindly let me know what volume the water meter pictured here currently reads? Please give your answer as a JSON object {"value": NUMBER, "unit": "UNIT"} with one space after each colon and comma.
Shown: {"value": 23.1927, "unit": "m³"}
